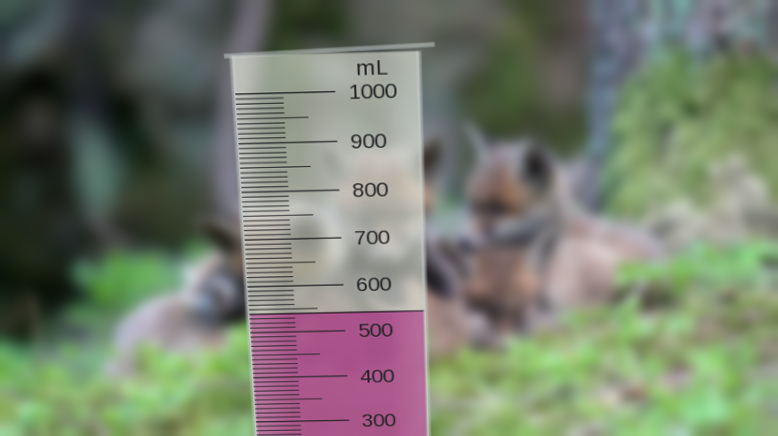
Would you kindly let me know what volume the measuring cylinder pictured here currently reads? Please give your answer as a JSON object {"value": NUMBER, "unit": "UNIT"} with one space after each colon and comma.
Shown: {"value": 540, "unit": "mL"}
